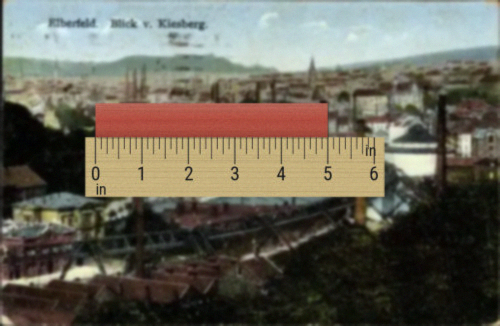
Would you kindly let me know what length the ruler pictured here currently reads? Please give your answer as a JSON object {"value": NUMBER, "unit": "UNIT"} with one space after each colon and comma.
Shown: {"value": 5, "unit": "in"}
